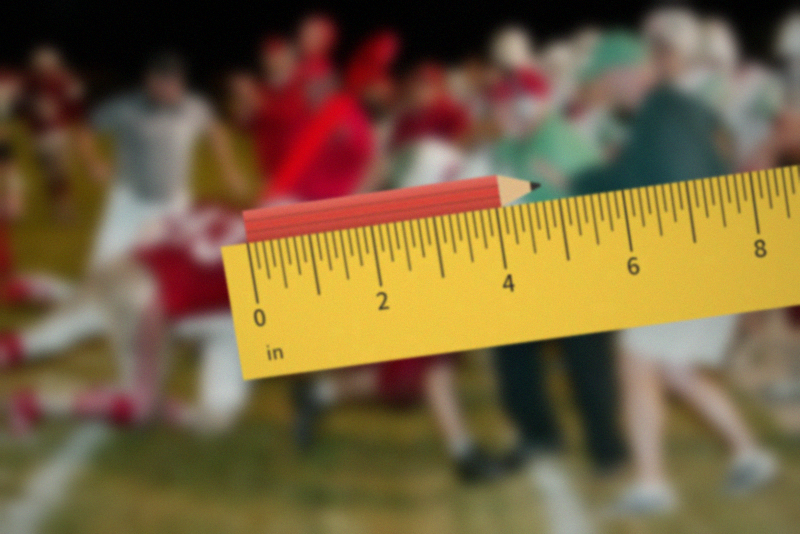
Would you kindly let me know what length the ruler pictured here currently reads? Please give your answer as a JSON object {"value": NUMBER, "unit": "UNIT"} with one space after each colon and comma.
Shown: {"value": 4.75, "unit": "in"}
